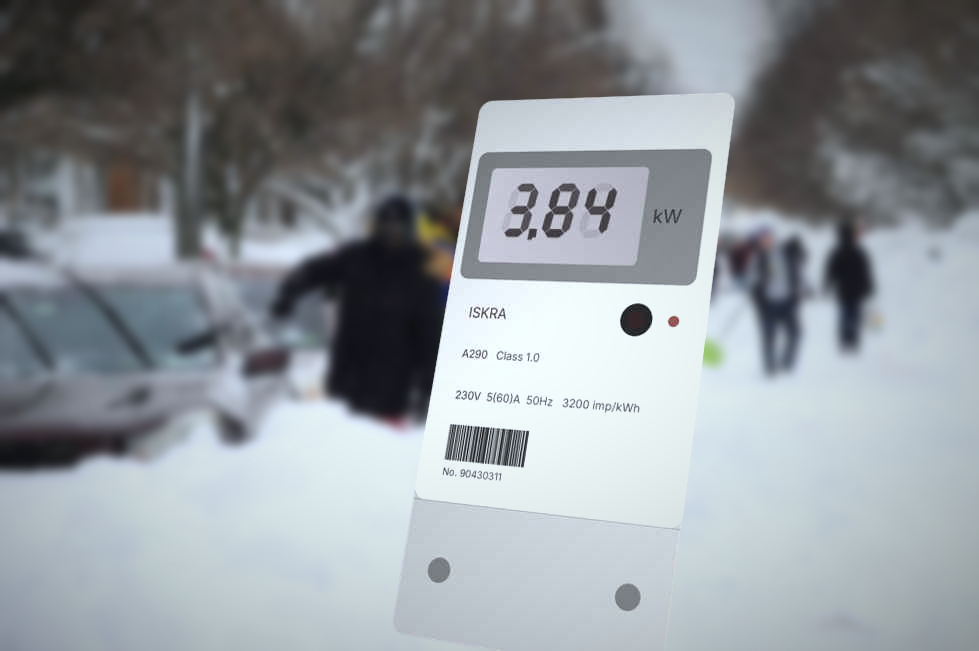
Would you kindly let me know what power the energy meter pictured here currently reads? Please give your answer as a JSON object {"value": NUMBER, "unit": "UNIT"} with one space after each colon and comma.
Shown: {"value": 3.84, "unit": "kW"}
